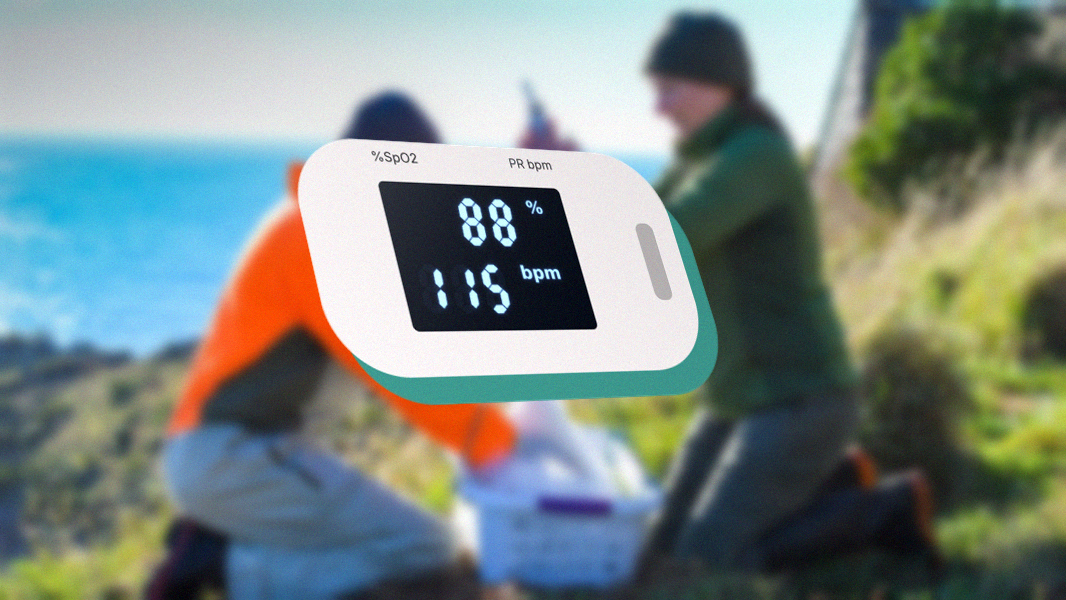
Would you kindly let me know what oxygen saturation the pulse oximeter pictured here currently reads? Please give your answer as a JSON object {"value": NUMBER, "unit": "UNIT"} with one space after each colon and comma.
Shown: {"value": 88, "unit": "%"}
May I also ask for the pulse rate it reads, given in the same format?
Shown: {"value": 115, "unit": "bpm"}
